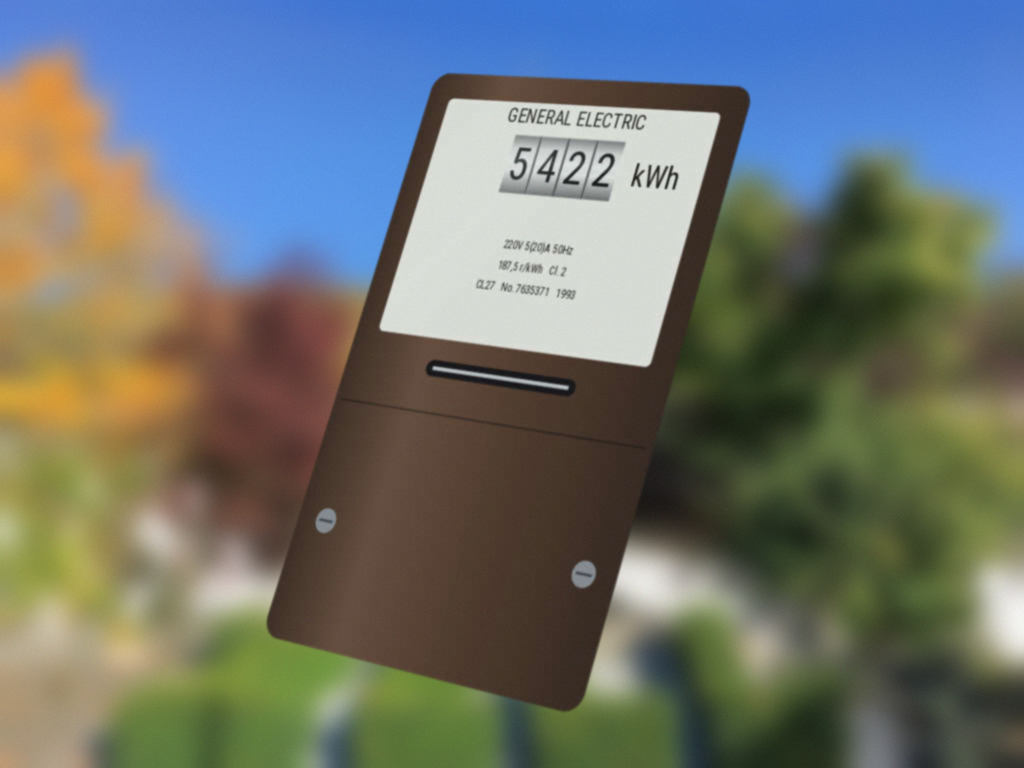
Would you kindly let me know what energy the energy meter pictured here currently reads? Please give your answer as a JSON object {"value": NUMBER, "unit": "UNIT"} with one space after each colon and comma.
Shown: {"value": 5422, "unit": "kWh"}
